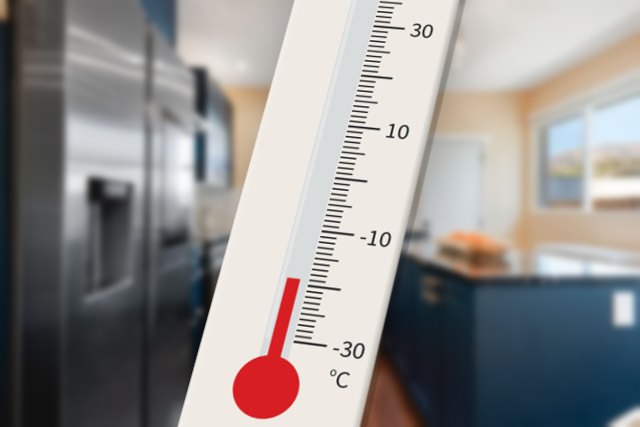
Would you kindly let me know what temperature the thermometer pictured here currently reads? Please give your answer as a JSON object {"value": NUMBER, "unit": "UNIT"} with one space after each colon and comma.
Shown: {"value": -19, "unit": "°C"}
